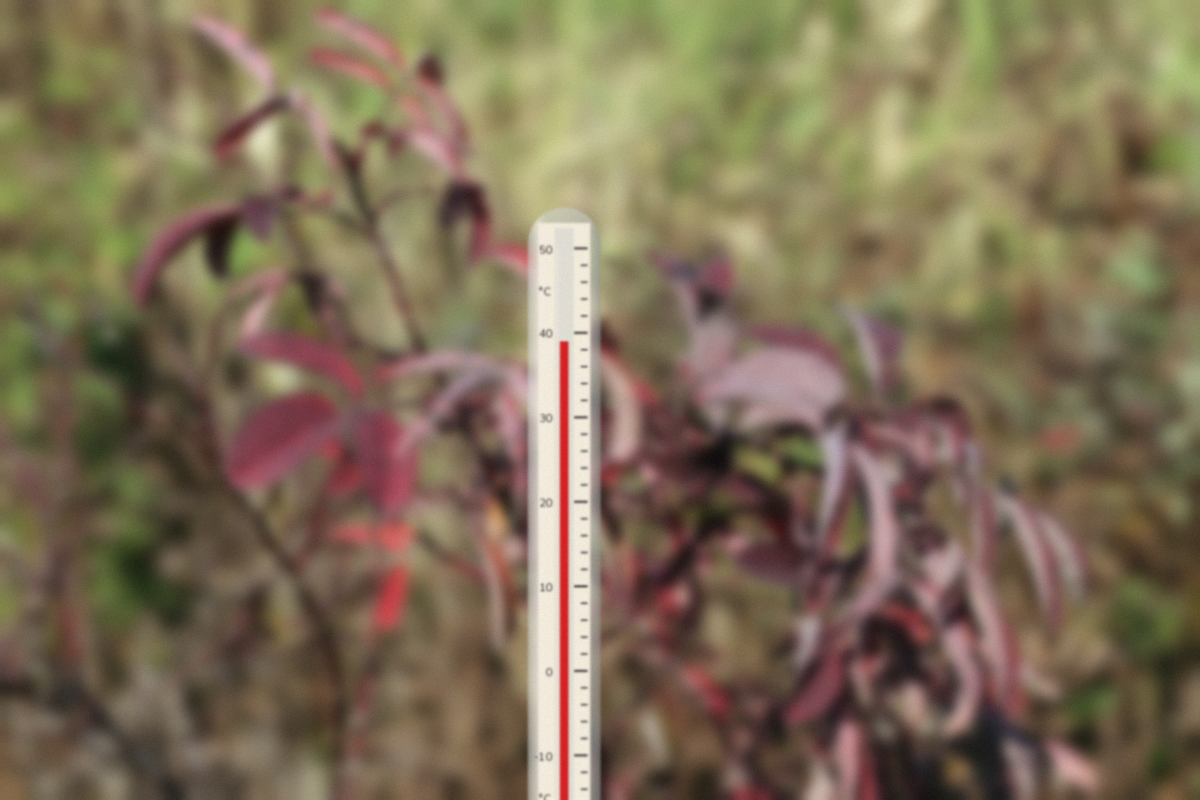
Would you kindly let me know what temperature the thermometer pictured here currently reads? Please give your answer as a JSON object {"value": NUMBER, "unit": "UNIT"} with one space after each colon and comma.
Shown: {"value": 39, "unit": "°C"}
